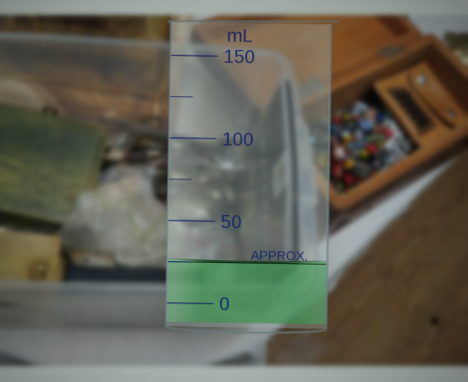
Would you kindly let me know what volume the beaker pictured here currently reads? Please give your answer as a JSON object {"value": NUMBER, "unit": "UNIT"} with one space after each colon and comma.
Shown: {"value": 25, "unit": "mL"}
